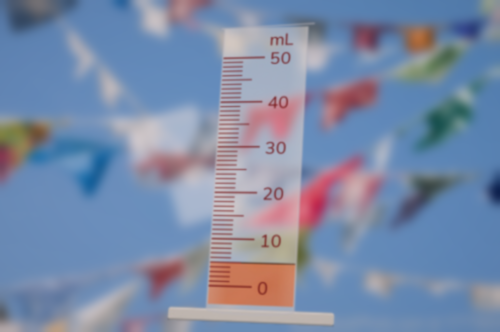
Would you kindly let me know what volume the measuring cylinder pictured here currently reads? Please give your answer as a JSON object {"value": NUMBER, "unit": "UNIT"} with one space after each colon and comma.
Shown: {"value": 5, "unit": "mL"}
